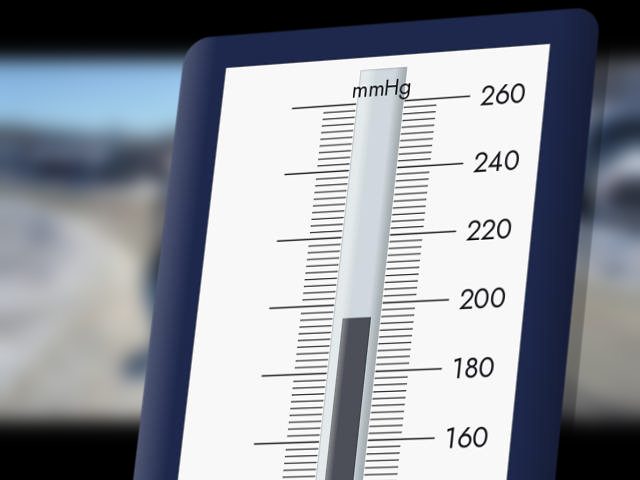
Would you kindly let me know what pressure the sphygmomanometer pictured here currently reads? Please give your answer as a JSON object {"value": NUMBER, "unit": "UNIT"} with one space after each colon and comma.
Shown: {"value": 196, "unit": "mmHg"}
